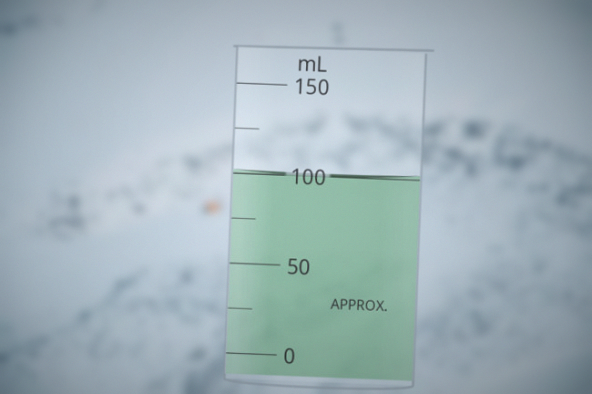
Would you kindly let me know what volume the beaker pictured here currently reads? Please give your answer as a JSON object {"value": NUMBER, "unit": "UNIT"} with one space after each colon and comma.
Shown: {"value": 100, "unit": "mL"}
